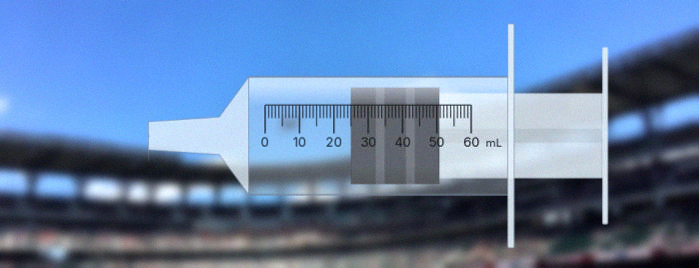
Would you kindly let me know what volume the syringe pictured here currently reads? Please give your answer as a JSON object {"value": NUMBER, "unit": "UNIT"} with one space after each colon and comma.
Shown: {"value": 25, "unit": "mL"}
